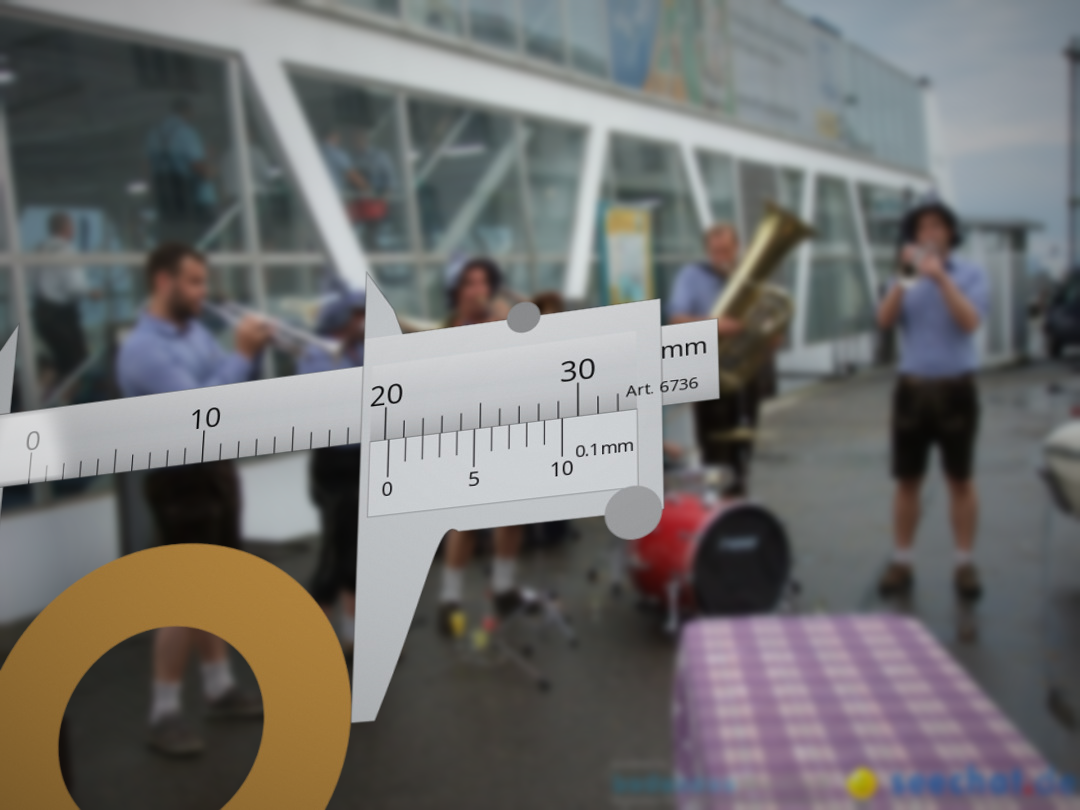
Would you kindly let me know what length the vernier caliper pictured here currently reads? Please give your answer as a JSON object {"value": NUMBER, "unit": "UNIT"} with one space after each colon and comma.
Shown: {"value": 20.2, "unit": "mm"}
